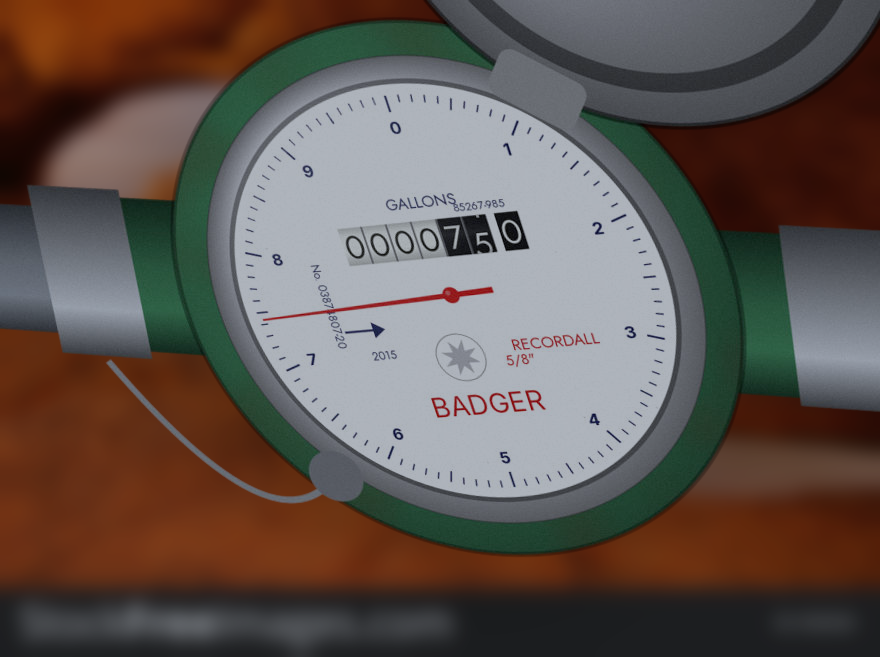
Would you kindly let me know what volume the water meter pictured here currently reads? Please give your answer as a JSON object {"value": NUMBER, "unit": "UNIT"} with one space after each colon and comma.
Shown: {"value": 747.4, "unit": "gal"}
